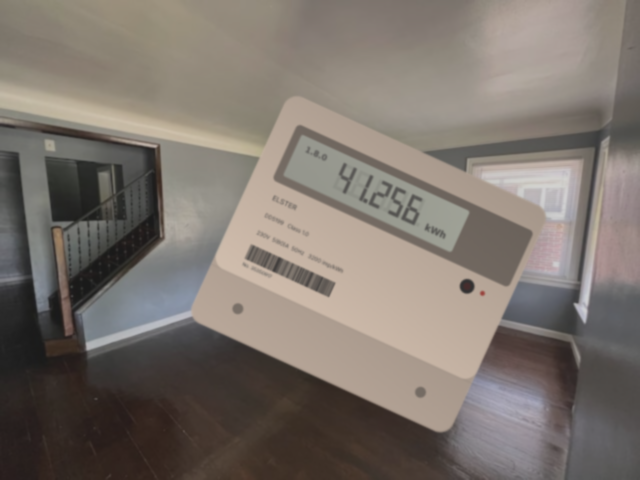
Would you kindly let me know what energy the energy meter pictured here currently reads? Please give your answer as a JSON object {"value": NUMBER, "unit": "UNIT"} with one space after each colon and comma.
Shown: {"value": 41.256, "unit": "kWh"}
